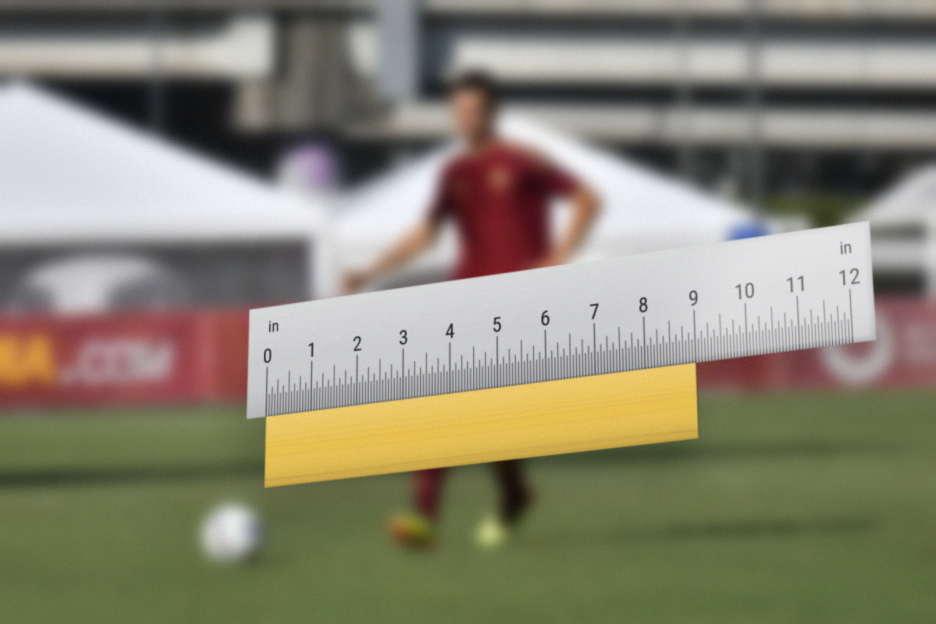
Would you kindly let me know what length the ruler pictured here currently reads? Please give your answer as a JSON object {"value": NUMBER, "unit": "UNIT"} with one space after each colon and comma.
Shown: {"value": 9, "unit": "in"}
